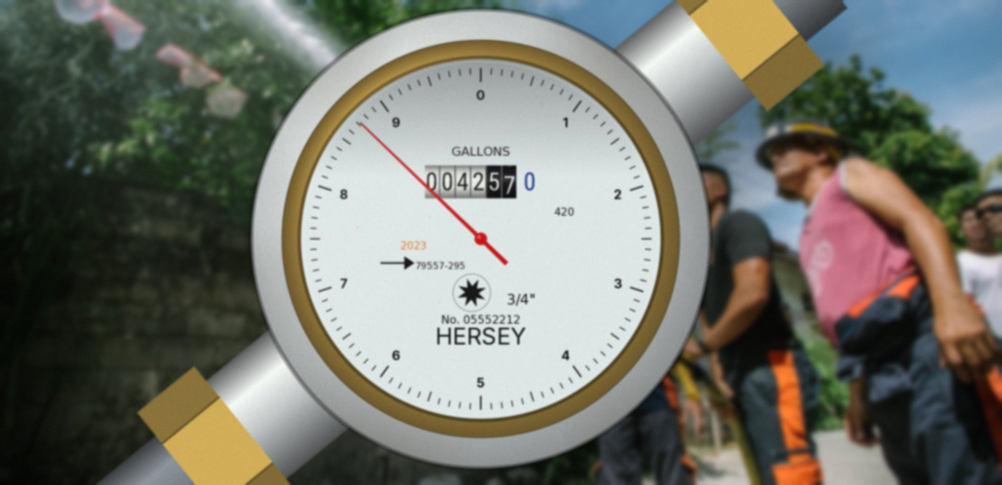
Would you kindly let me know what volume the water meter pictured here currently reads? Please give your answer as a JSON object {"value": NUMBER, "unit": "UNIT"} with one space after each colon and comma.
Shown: {"value": 42568.7, "unit": "gal"}
